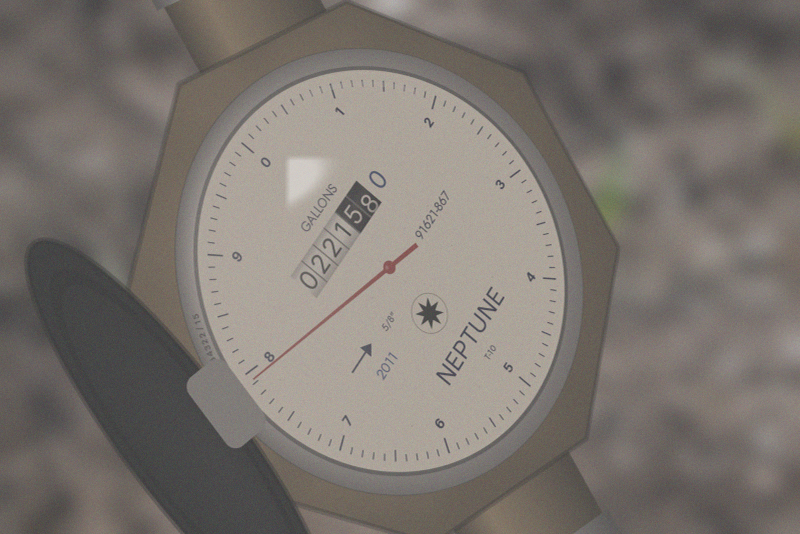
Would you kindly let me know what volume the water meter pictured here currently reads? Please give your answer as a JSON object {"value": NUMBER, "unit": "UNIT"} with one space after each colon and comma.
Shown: {"value": 221577.9, "unit": "gal"}
